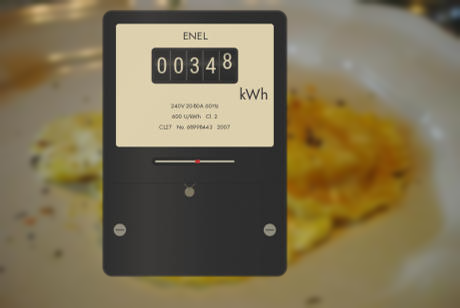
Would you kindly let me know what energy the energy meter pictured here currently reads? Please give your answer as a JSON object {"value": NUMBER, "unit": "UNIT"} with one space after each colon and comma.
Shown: {"value": 348, "unit": "kWh"}
